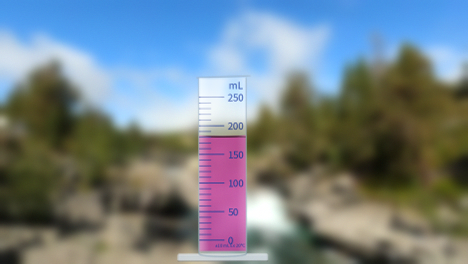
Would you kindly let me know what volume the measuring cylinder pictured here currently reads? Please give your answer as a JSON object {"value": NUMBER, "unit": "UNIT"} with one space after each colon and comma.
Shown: {"value": 180, "unit": "mL"}
